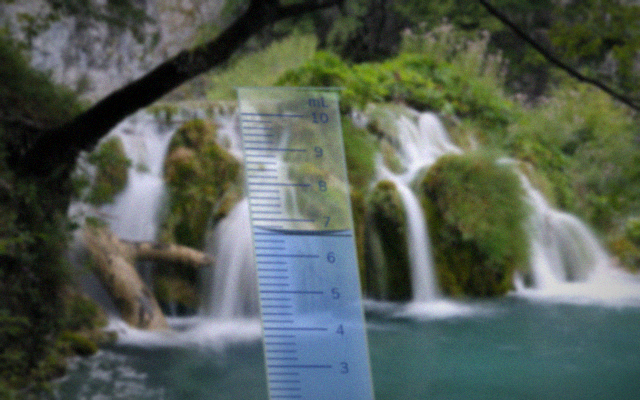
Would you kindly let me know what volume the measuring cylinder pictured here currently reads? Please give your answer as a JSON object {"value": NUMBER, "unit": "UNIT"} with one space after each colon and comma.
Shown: {"value": 6.6, "unit": "mL"}
